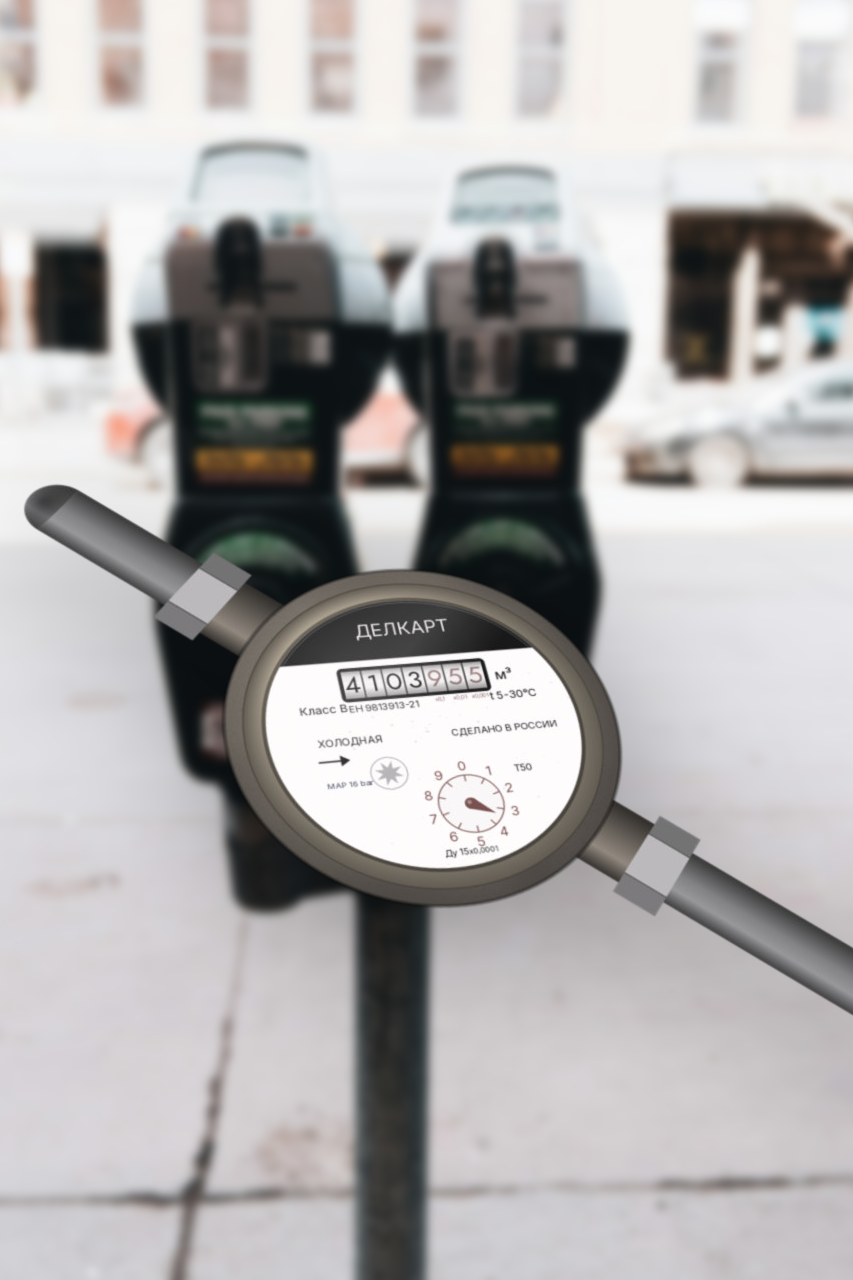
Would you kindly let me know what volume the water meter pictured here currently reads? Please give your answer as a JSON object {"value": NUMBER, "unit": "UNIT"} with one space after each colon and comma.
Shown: {"value": 4103.9553, "unit": "m³"}
